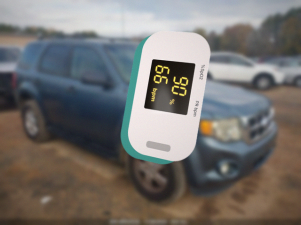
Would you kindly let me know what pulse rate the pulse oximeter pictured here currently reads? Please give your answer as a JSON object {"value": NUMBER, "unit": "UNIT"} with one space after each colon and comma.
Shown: {"value": 66, "unit": "bpm"}
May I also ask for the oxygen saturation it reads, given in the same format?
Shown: {"value": 90, "unit": "%"}
